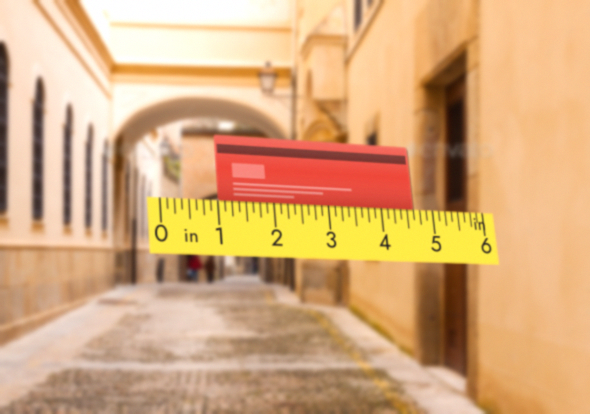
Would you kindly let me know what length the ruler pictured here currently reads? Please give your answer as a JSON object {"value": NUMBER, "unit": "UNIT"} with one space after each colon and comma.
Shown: {"value": 3.625, "unit": "in"}
